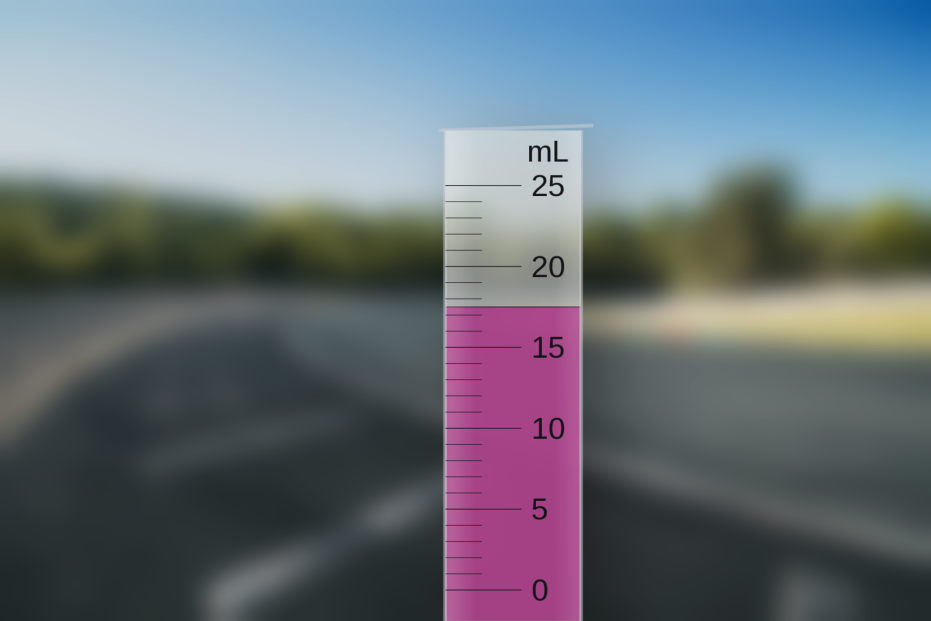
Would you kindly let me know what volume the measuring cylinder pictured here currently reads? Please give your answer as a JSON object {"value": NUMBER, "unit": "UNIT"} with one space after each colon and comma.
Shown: {"value": 17.5, "unit": "mL"}
